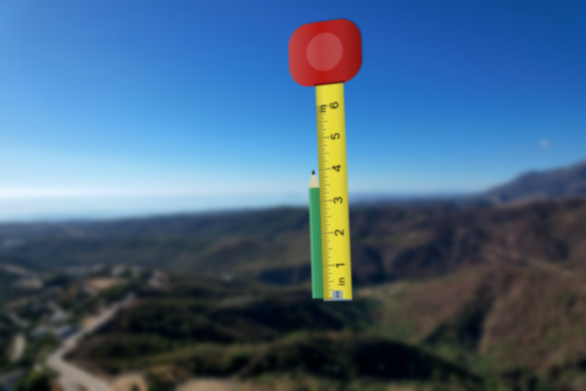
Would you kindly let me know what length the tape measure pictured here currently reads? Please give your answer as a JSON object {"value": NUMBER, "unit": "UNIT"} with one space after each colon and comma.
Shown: {"value": 4, "unit": "in"}
